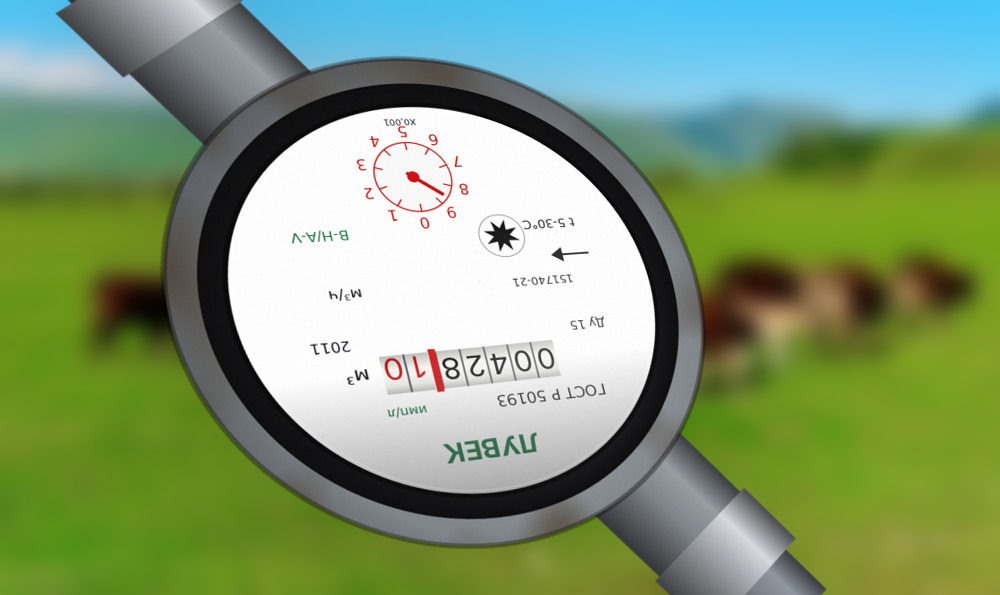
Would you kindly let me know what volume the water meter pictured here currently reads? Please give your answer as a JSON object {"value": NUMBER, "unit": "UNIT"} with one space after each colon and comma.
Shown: {"value": 428.098, "unit": "m³"}
